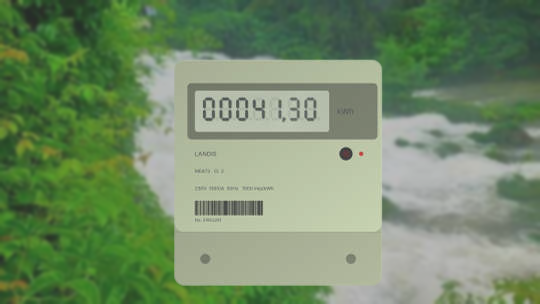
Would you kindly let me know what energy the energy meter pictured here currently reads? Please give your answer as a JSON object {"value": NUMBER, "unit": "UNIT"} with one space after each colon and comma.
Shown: {"value": 41.30, "unit": "kWh"}
